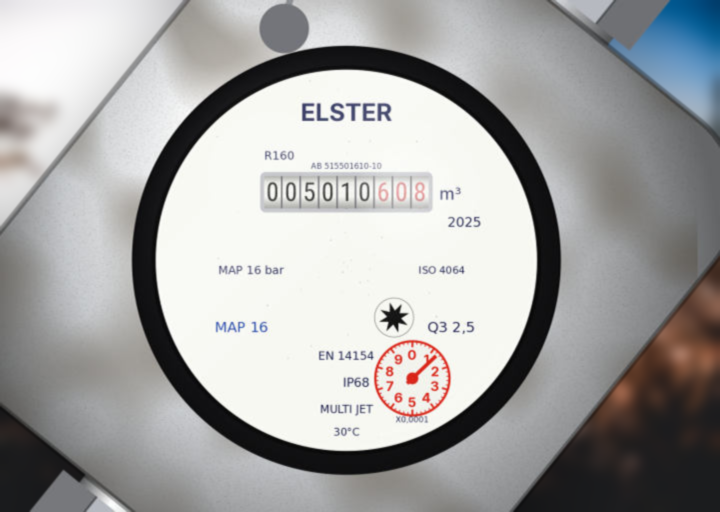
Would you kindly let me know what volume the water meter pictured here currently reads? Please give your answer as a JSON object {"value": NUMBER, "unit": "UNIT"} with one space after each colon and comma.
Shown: {"value": 5010.6081, "unit": "m³"}
